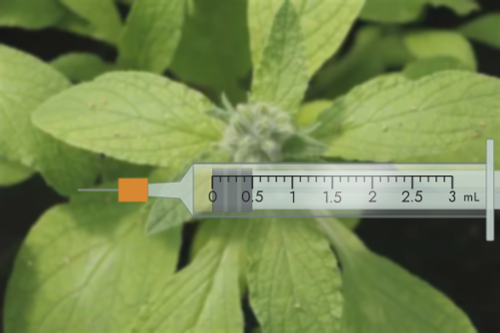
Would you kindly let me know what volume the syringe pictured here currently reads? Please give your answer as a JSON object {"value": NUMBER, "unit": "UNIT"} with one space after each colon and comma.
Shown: {"value": 0, "unit": "mL"}
